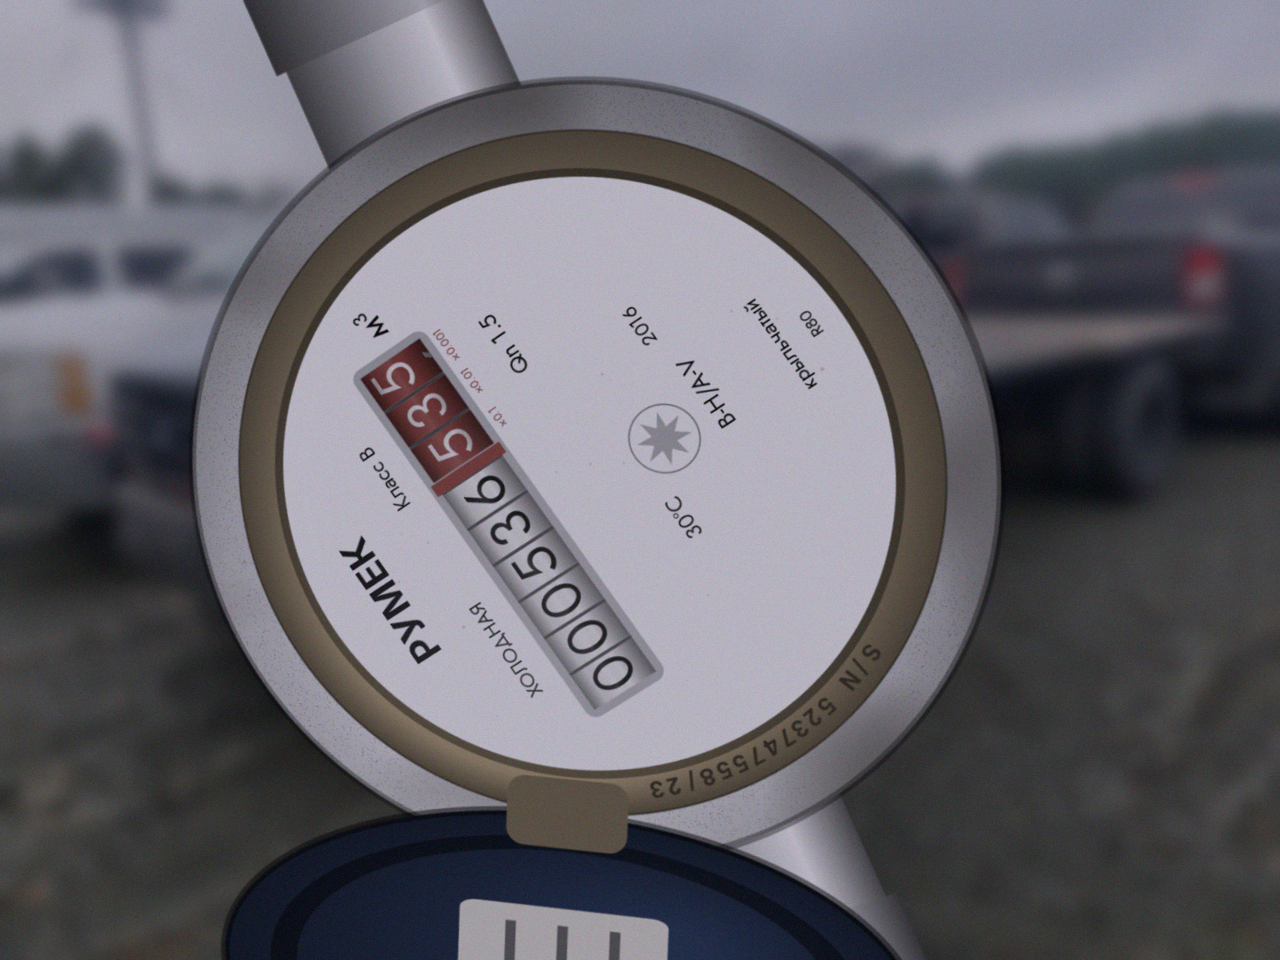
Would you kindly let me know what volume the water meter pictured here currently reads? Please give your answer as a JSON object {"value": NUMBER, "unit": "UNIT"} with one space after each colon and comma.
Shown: {"value": 536.535, "unit": "m³"}
